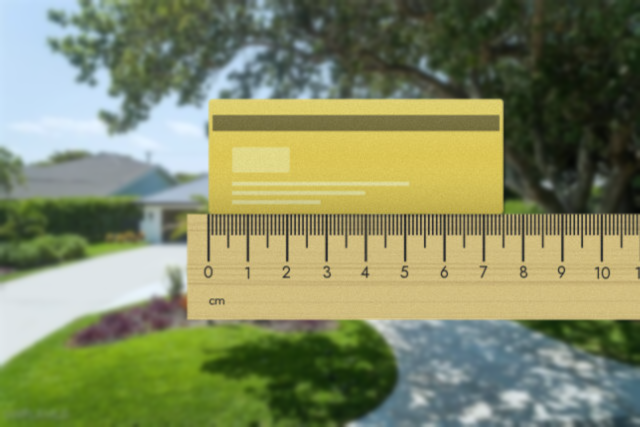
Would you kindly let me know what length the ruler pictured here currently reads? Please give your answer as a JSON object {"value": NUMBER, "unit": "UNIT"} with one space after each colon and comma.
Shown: {"value": 7.5, "unit": "cm"}
